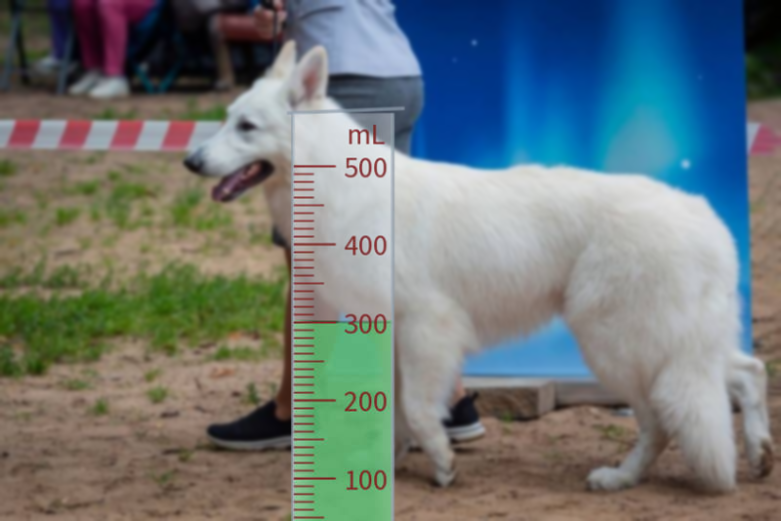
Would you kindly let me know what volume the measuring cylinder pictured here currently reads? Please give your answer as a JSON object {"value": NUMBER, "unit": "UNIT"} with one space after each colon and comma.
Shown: {"value": 300, "unit": "mL"}
